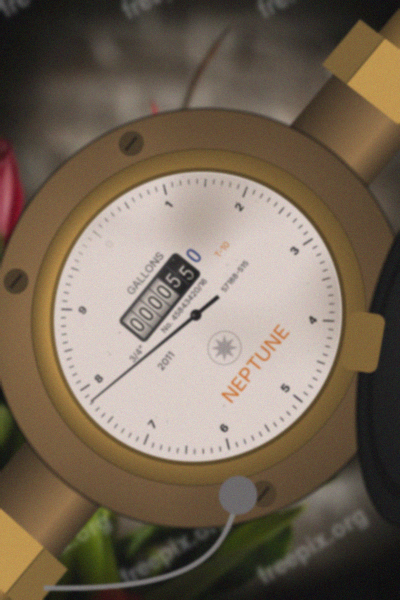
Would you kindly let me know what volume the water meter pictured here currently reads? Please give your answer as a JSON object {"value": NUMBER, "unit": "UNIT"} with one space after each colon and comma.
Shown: {"value": 547.8, "unit": "gal"}
